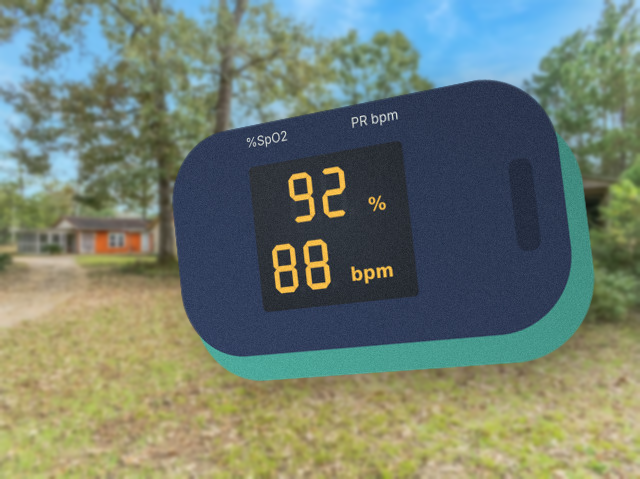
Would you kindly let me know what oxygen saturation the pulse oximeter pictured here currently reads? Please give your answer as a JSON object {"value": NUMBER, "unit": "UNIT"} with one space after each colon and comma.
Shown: {"value": 92, "unit": "%"}
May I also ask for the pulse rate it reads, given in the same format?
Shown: {"value": 88, "unit": "bpm"}
